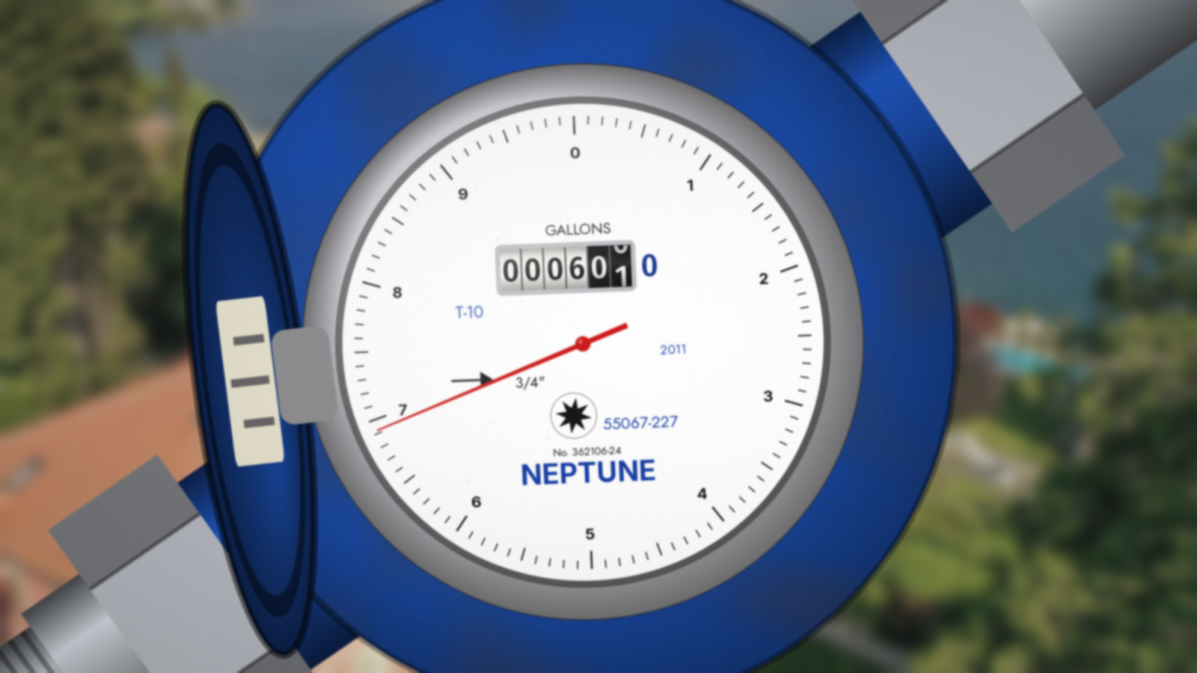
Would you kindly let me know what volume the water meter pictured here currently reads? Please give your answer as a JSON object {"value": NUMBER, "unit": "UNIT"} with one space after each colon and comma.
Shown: {"value": 6006.9, "unit": "gal"}
